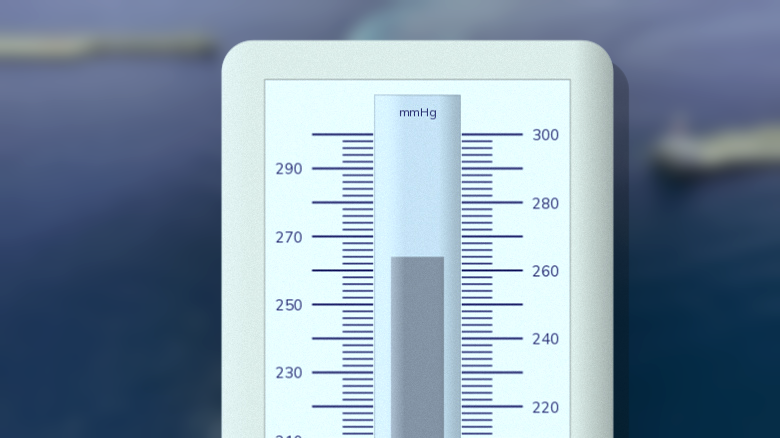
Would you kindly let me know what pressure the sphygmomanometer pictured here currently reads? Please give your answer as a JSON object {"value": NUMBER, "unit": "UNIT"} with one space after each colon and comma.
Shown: {"value": 264, "unit": "mmHg"}
